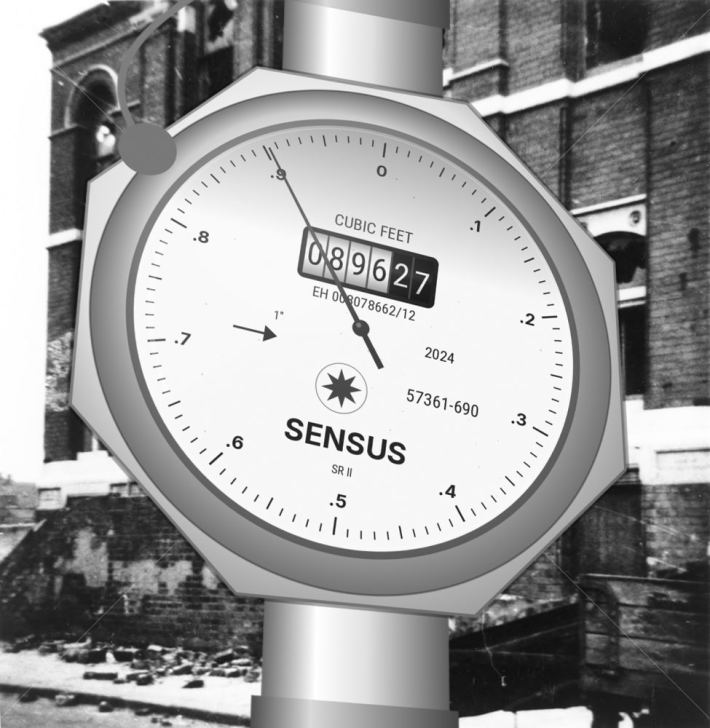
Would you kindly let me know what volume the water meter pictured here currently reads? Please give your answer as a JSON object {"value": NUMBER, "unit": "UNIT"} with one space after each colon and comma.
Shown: {"value": 89626.90, "unit": "ft³"}
